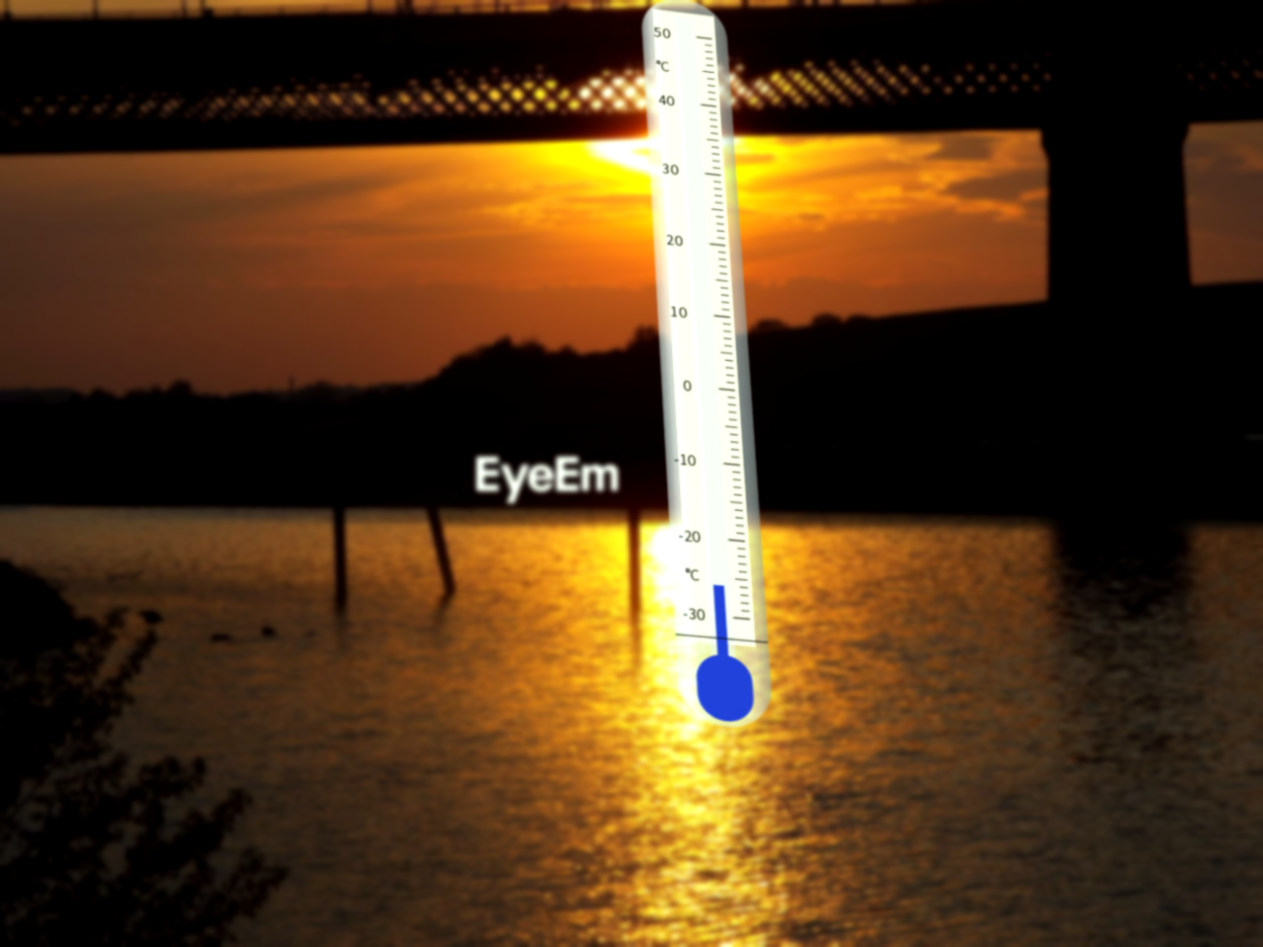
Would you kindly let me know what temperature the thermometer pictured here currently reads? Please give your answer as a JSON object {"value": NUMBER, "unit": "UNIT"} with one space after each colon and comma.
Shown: {"value": -26, "unit": "°C"}
